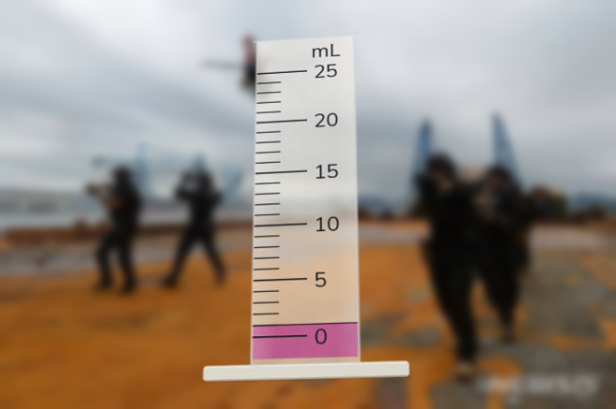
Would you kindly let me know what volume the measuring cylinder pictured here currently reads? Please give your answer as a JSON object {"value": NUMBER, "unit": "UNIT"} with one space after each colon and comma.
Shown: {"value": 1, "unit": "mL"}
